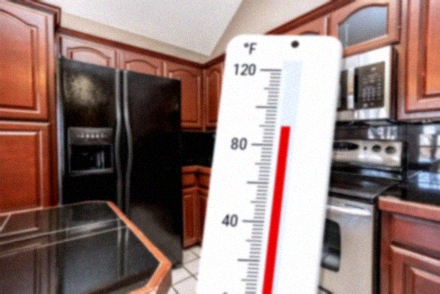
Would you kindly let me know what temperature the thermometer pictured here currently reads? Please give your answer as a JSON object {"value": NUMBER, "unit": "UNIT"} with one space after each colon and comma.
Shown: {"value": 90, "unit": "°F"}
